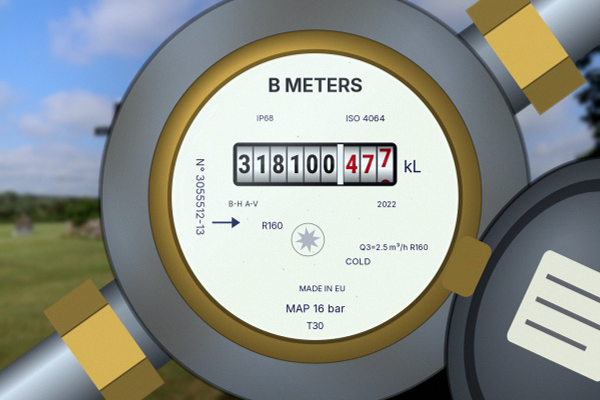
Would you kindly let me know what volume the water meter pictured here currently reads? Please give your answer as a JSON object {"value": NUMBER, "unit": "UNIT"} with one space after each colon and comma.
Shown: {"value": 318100.477, "unit": "kL"}
